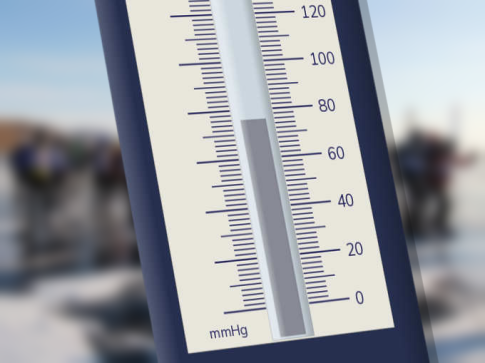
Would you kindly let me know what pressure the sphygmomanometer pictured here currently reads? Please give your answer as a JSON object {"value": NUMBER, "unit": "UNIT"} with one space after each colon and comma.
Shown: {"value": 76, "unit": "mmHg"}
